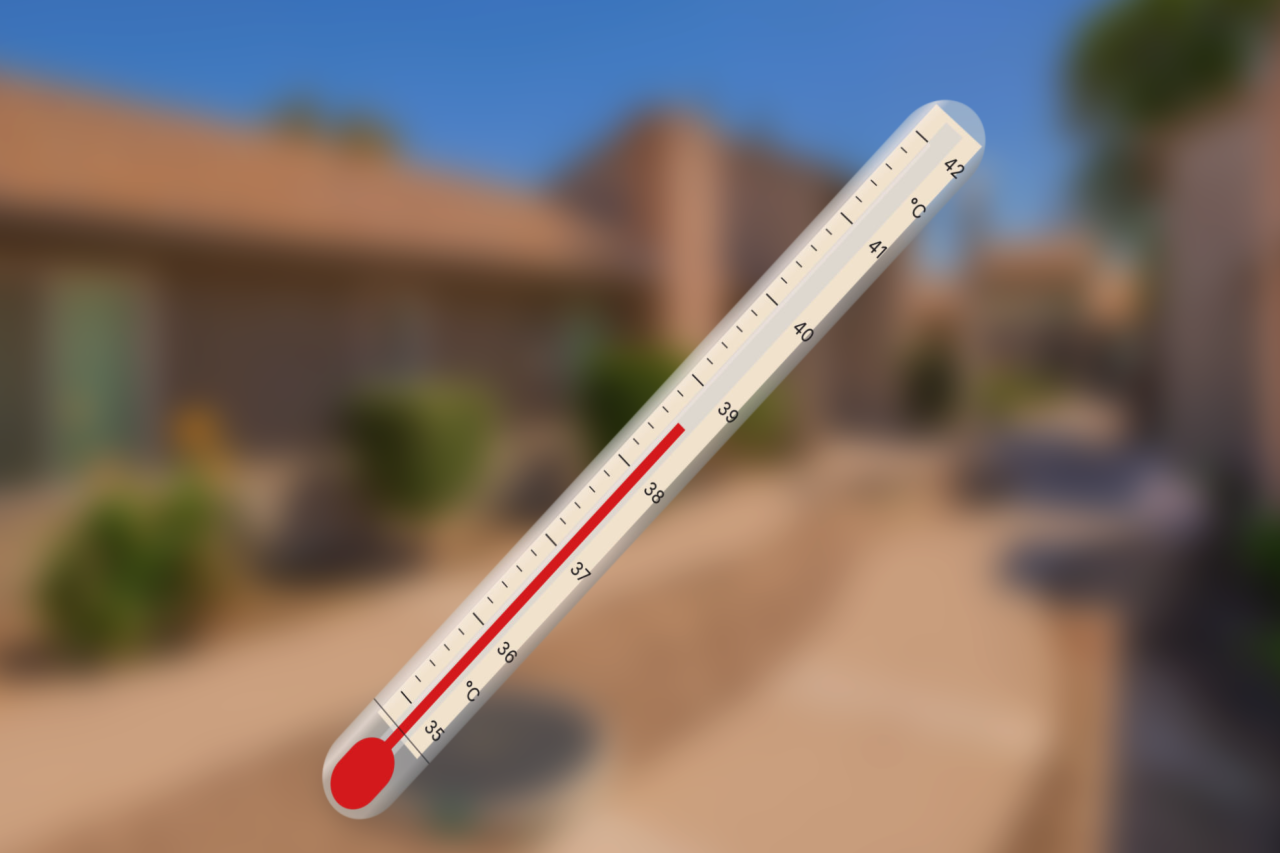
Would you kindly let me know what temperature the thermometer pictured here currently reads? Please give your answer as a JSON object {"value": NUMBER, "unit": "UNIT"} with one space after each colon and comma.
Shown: {"value": 38.6, "unit": "°C"}
